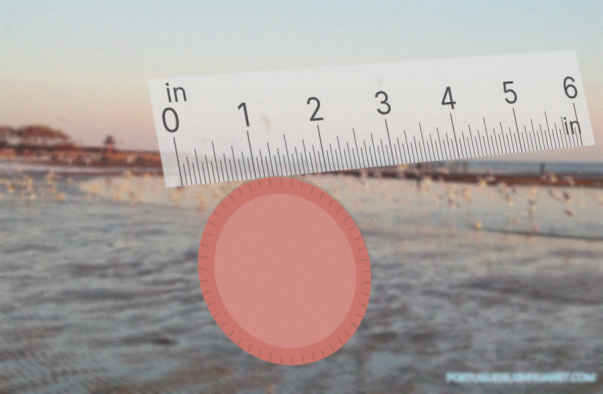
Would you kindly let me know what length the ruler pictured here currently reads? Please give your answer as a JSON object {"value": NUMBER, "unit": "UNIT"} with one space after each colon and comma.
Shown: {"value": 2.375, "unit": "in"}
